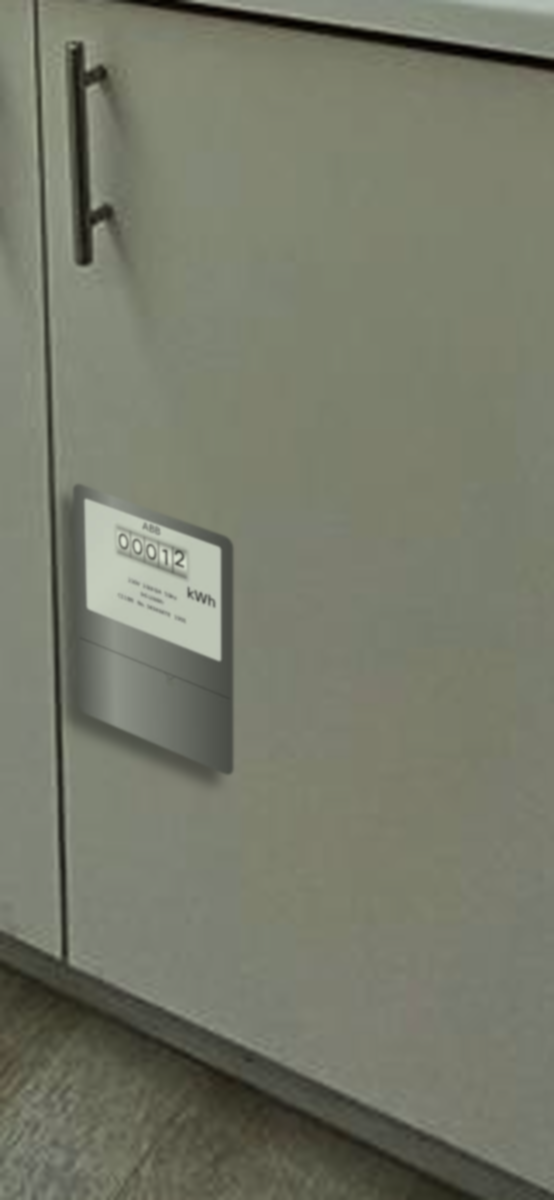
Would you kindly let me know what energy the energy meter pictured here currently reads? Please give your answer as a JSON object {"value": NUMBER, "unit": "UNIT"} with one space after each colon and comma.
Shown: {"value": 12, "unit": "kWh"}
